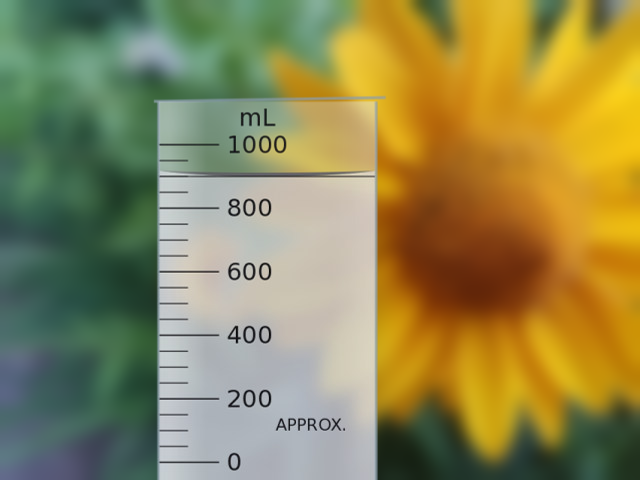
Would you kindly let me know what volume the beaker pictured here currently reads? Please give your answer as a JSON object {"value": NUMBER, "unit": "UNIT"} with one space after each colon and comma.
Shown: {"value": 900, "unit": "mL"}
